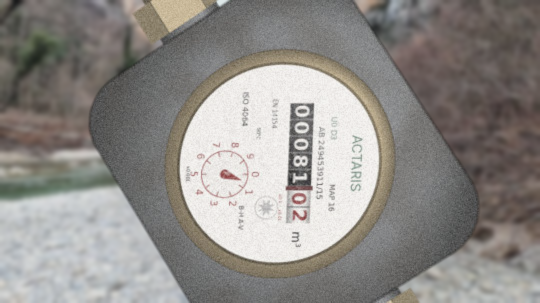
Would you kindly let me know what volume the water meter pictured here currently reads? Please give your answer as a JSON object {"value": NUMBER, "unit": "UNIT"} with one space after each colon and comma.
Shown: {"value": 81.020, "unit": "m³"}
